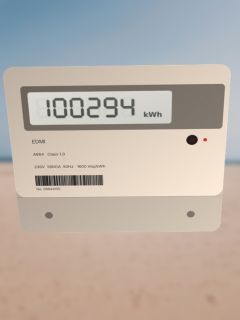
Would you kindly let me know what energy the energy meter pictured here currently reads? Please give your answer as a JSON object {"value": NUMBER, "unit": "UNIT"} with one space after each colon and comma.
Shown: {"value": 100294, "unit": "kWh"}
